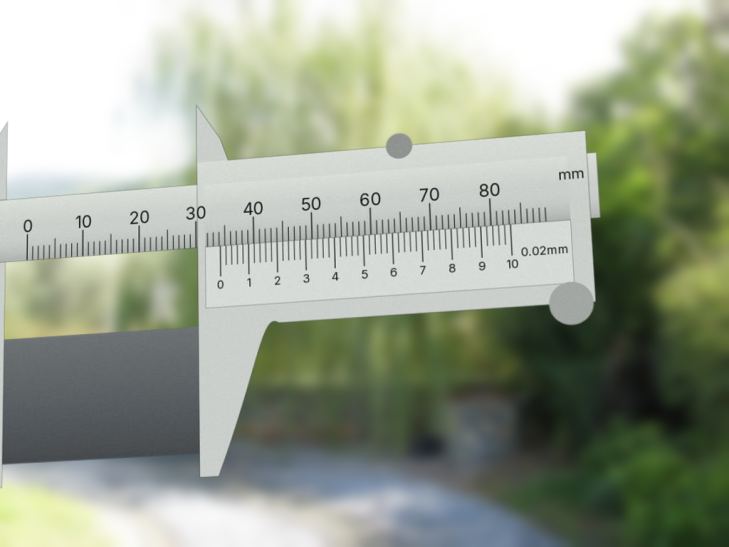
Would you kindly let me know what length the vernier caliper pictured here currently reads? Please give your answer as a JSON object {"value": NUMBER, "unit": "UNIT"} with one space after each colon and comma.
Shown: {"value": 34.2, "unit": "mm"}
